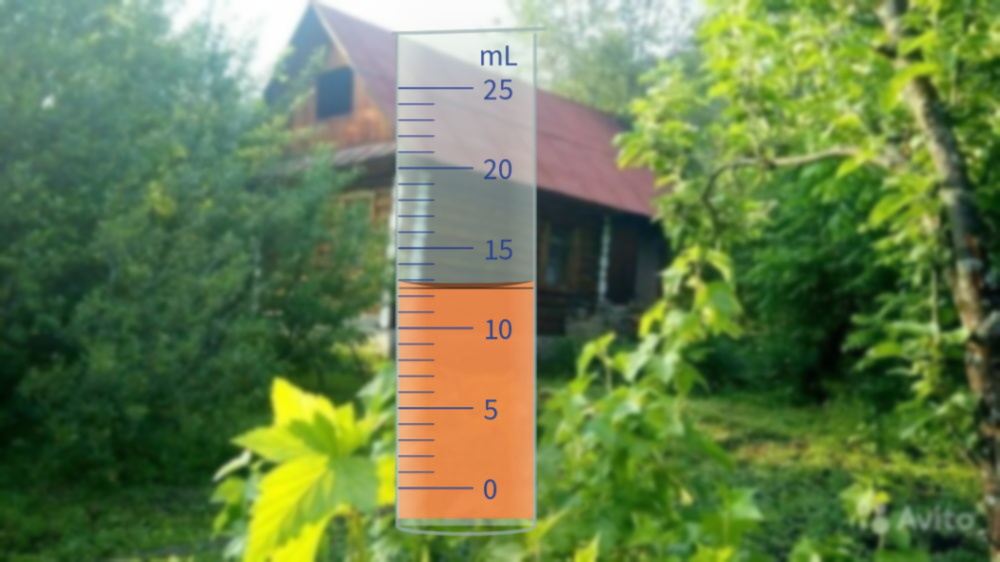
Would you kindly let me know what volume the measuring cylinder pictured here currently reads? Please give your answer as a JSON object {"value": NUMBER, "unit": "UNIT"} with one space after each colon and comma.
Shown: {"value": 12.5, "unit": "mL"}
